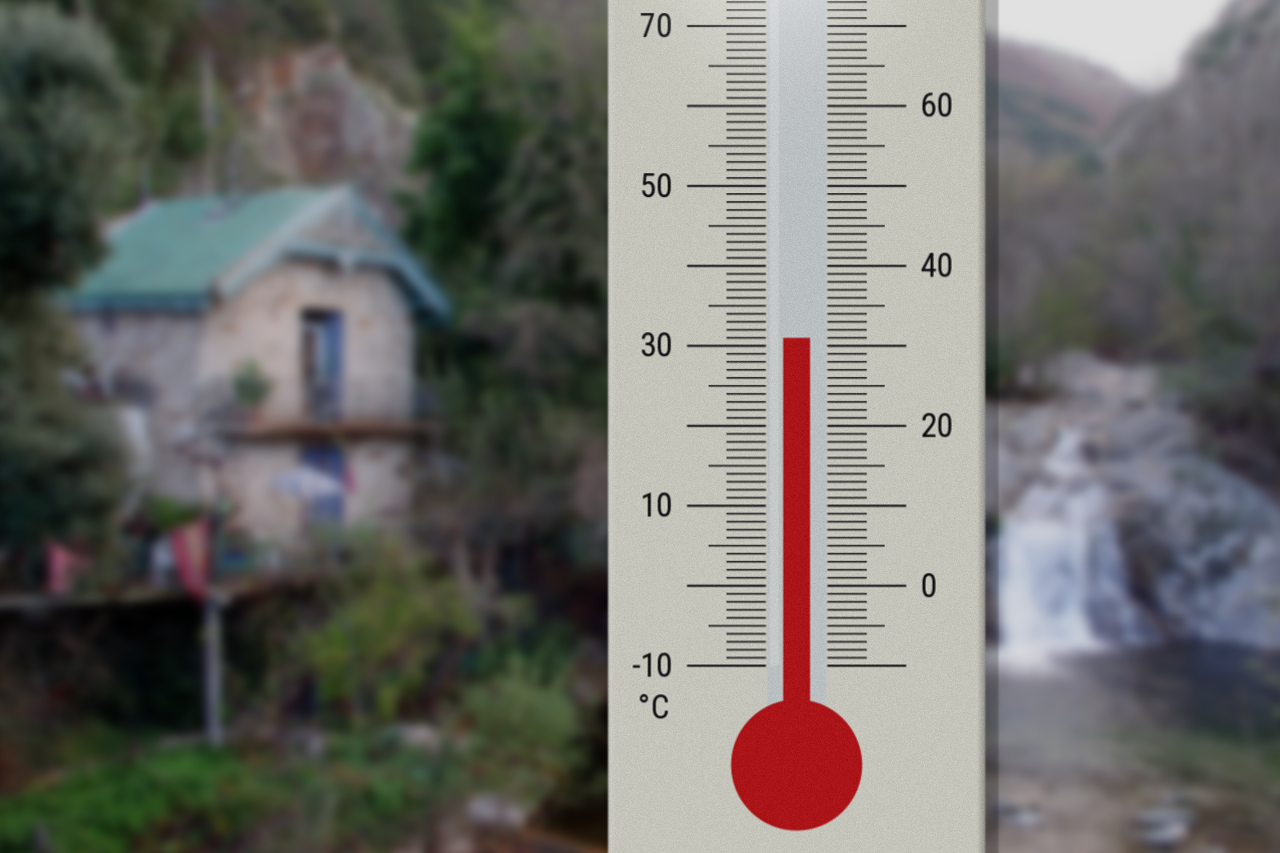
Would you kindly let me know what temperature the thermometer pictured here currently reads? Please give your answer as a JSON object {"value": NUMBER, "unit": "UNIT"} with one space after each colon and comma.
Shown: {"value": 31, "unit": "°C"}
